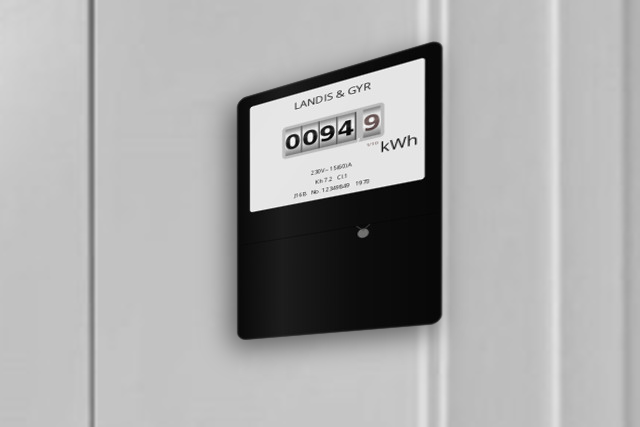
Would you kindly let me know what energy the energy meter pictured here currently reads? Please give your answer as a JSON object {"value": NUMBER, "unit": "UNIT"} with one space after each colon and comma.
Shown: {"value": 94.9, "unit": "kWh"}
